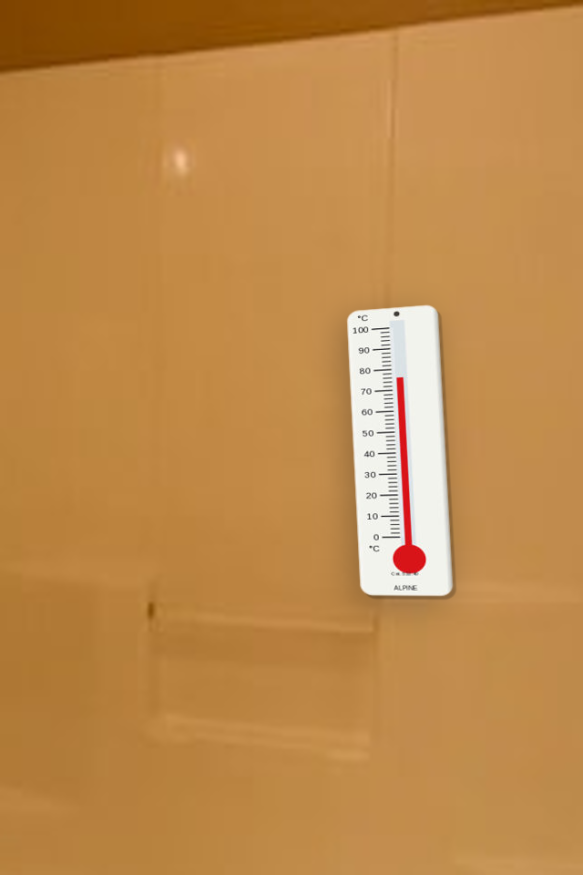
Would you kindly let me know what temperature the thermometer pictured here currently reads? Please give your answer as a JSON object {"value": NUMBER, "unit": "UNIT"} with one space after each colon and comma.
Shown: {"value": 76, "unit": "°C"}
